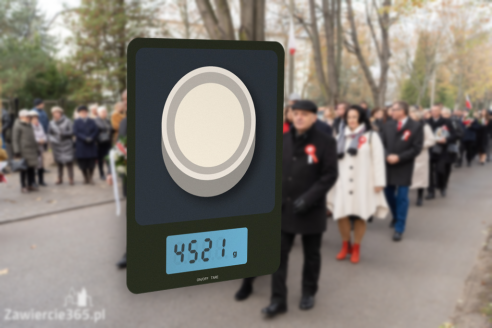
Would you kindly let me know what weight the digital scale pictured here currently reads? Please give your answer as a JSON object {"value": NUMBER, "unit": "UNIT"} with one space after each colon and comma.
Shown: {"value": 4521, "unit": "g"}
